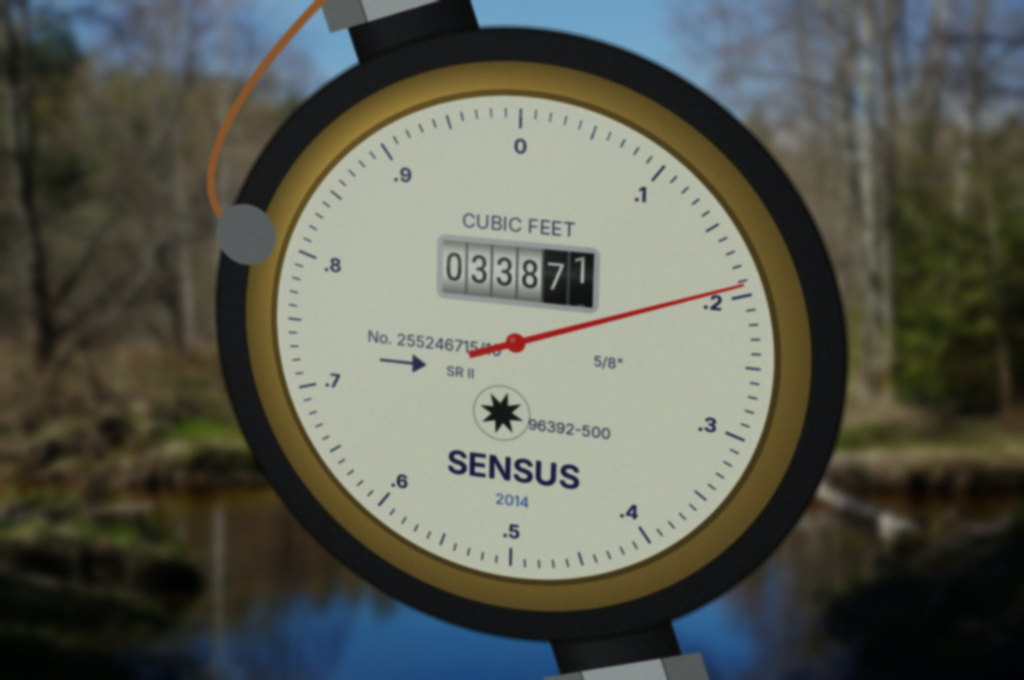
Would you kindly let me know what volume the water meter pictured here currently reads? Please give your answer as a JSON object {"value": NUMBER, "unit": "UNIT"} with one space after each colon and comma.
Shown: {"value": 33871.19, "unit": "ft³"}
